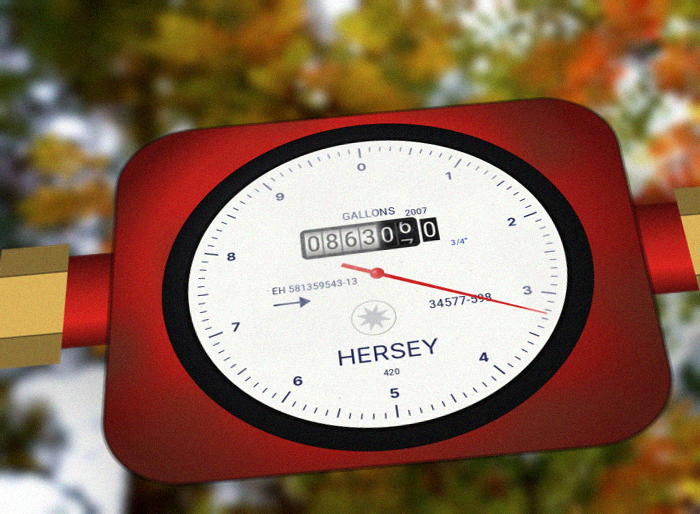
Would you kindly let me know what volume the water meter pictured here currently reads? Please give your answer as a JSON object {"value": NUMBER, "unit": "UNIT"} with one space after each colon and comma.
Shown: {"value": 863063.2, "unit": "gal"}
